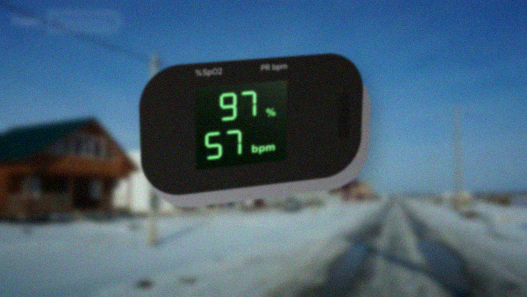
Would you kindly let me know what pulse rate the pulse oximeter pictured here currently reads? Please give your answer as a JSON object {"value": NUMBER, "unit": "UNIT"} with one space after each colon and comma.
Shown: {"value": 57, "unit": "bpm"}
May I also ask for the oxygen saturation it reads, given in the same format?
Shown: {"value": 97, "unit": "%"}
